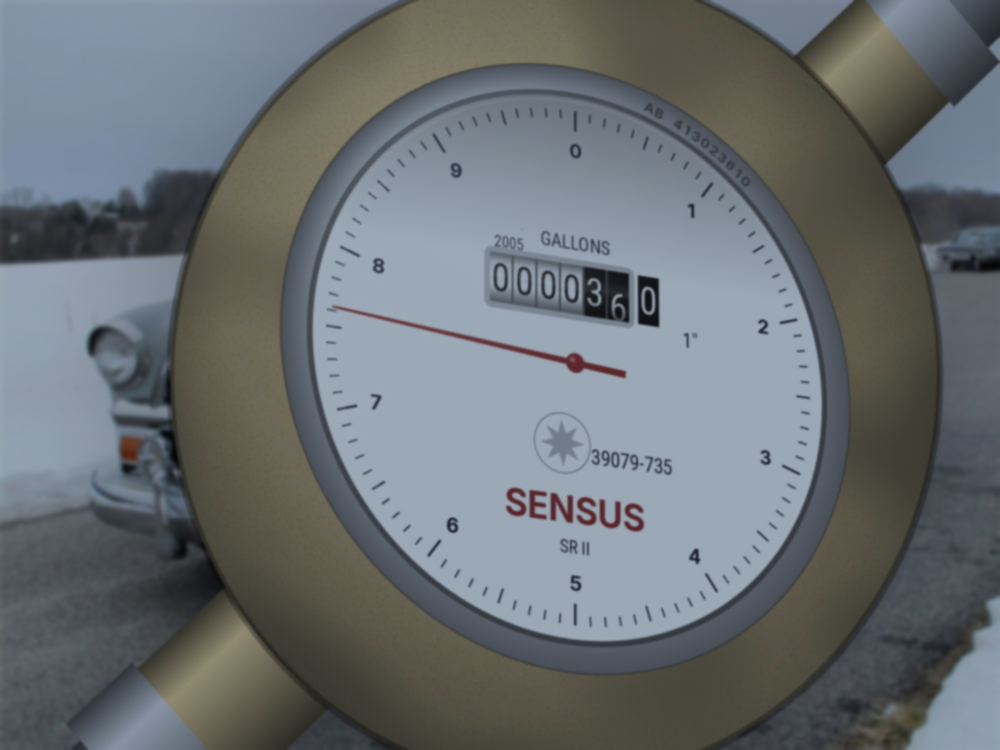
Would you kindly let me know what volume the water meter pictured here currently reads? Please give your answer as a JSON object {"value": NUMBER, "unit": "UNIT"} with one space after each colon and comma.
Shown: {"value": 357.6, "unit": "gal"}
